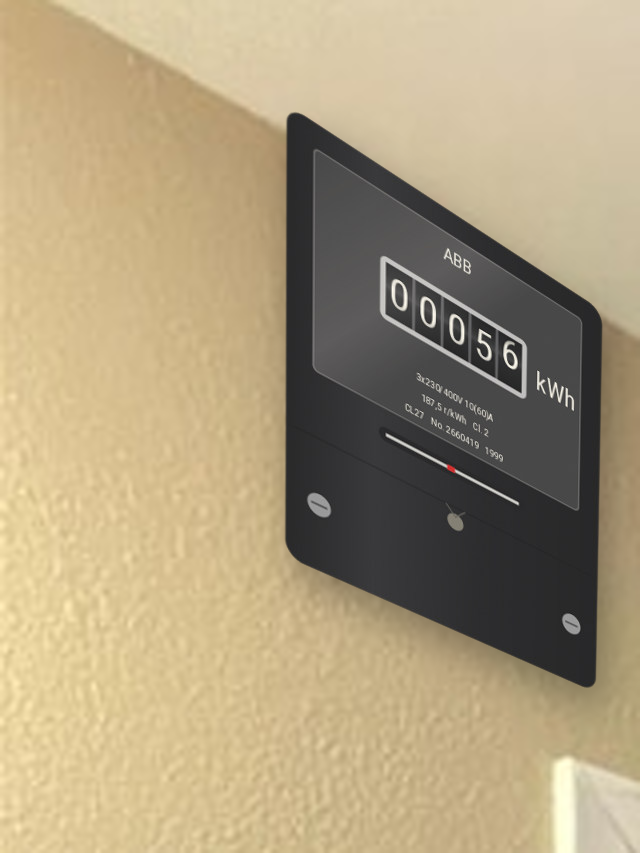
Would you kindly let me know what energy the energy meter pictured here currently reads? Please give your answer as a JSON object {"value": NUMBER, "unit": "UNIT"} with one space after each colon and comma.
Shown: {"value": 56, "unit": "kWh"}
